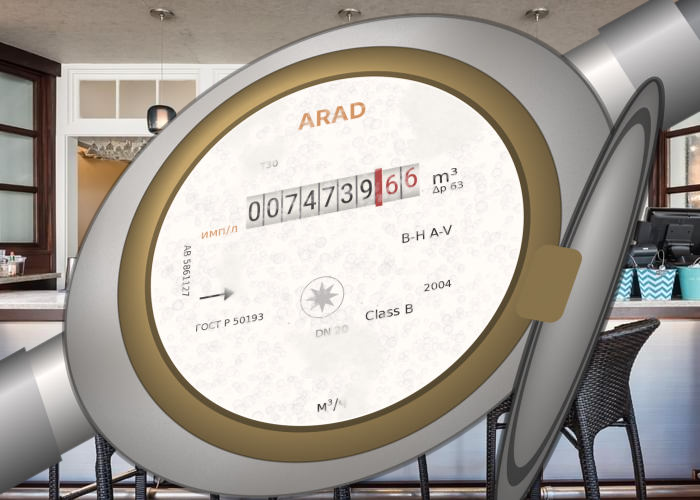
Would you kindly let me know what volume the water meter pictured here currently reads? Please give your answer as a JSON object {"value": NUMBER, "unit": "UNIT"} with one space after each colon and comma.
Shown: {"value": 74739.66, "unit": "m³"}
